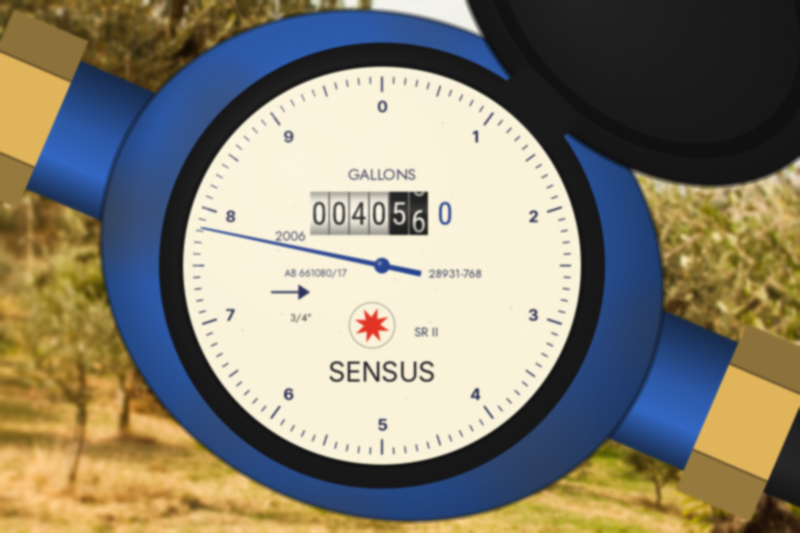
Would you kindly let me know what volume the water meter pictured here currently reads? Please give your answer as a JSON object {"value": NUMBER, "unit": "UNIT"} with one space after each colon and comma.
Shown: {"value": 40557.8, "unit": "gal"}
